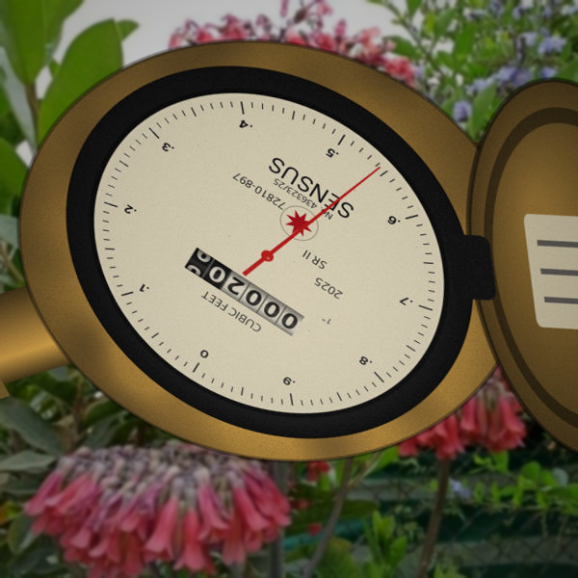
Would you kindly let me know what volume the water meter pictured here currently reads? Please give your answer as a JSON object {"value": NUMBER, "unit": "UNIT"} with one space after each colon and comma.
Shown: {"value": 208.54, "unit": "ft³"}
